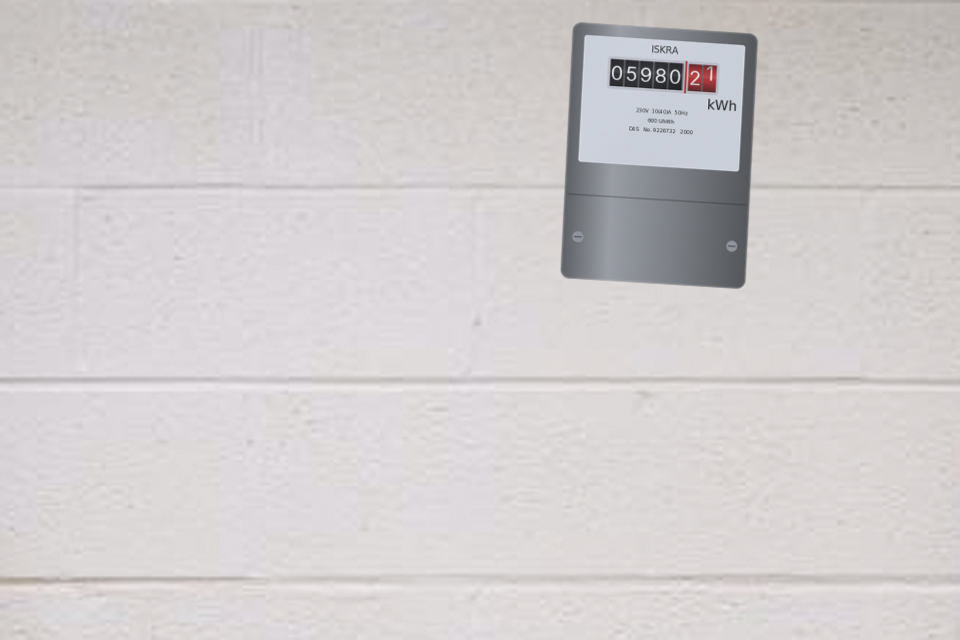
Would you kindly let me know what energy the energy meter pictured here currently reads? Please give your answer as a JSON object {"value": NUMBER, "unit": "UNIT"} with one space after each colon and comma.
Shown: {"value": 5980.21, "unit": "kWh"}
